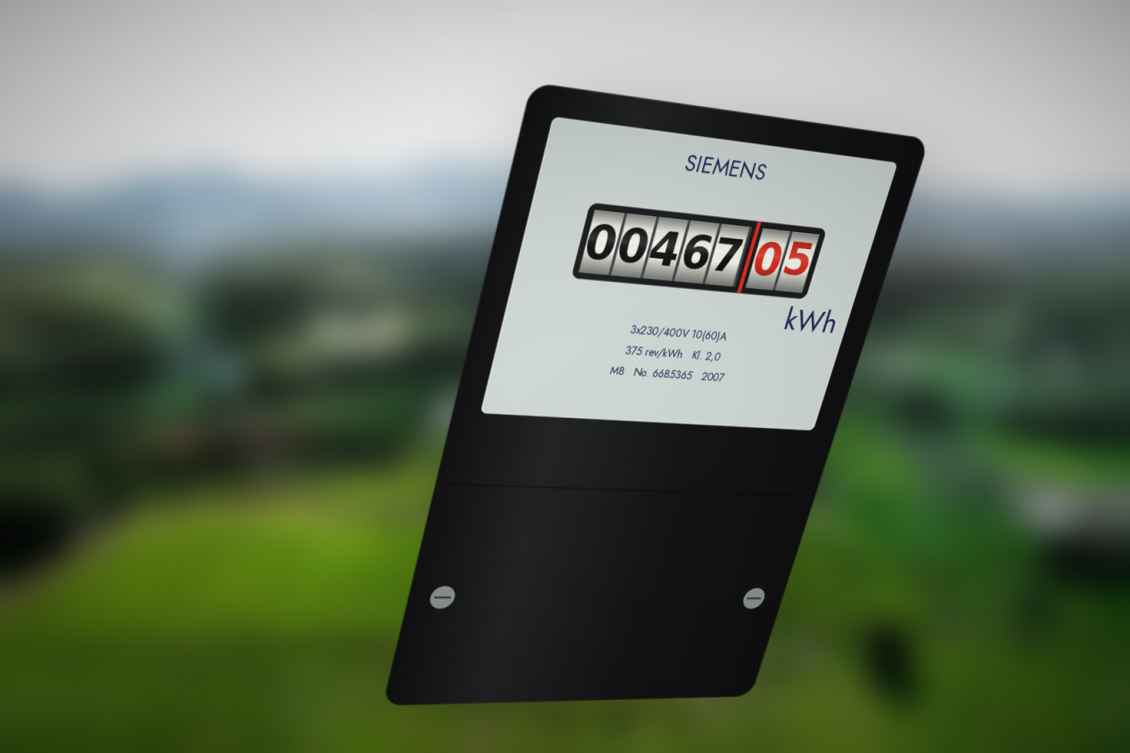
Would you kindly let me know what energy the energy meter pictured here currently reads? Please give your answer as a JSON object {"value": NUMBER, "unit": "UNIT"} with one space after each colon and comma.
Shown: {"value": 467.05, "unit": "kWh"}
